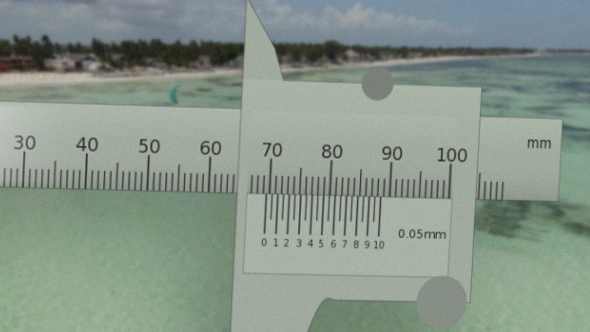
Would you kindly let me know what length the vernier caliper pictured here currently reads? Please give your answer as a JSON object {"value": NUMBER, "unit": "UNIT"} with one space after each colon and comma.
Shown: {"value": 69.5, "unit": "mm"}
